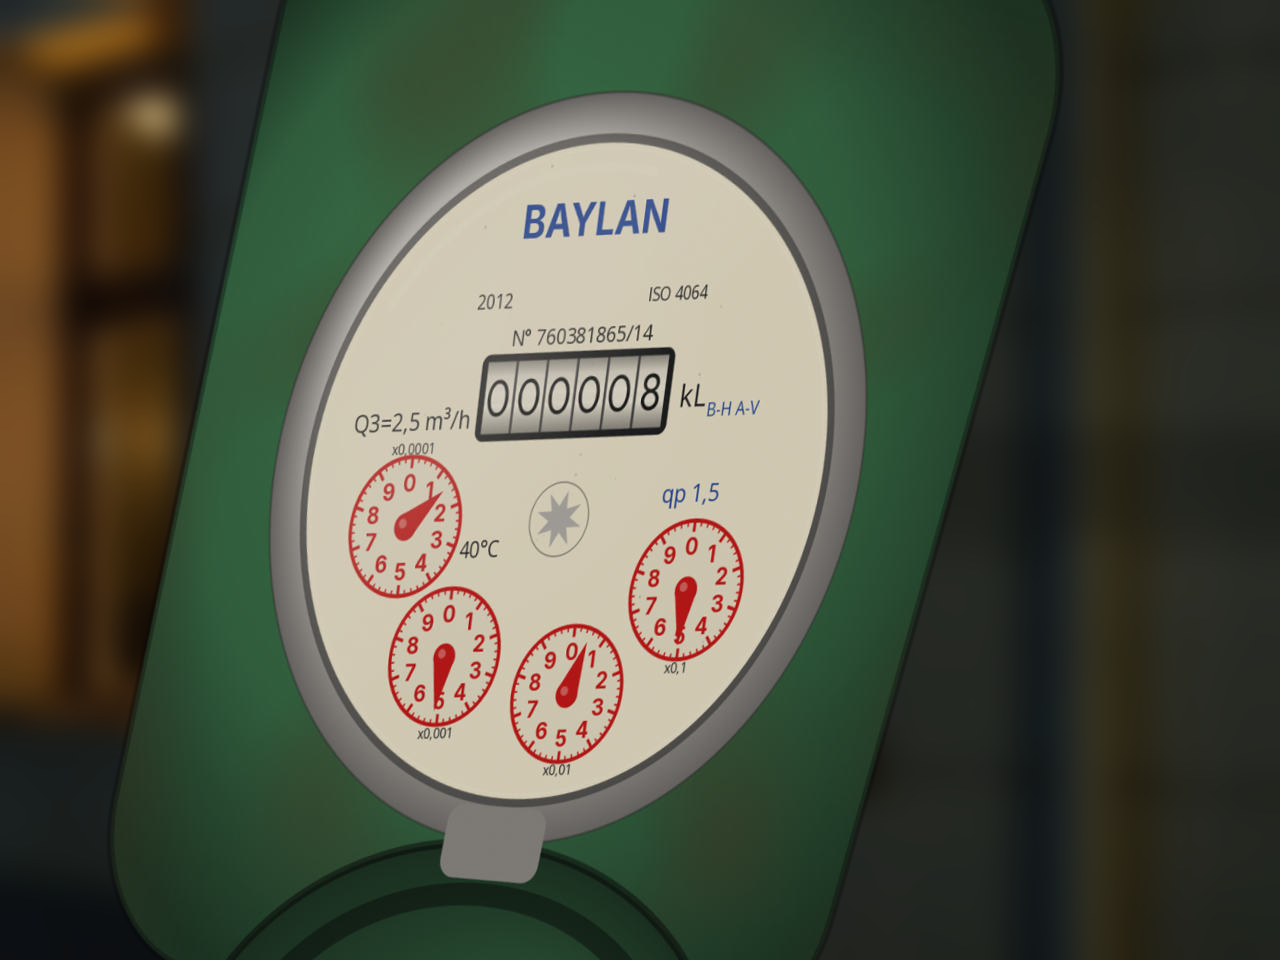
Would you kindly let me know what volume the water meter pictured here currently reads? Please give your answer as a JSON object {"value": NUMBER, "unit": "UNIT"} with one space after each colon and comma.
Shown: {"value": 8.5051, "unit": "kL"}
